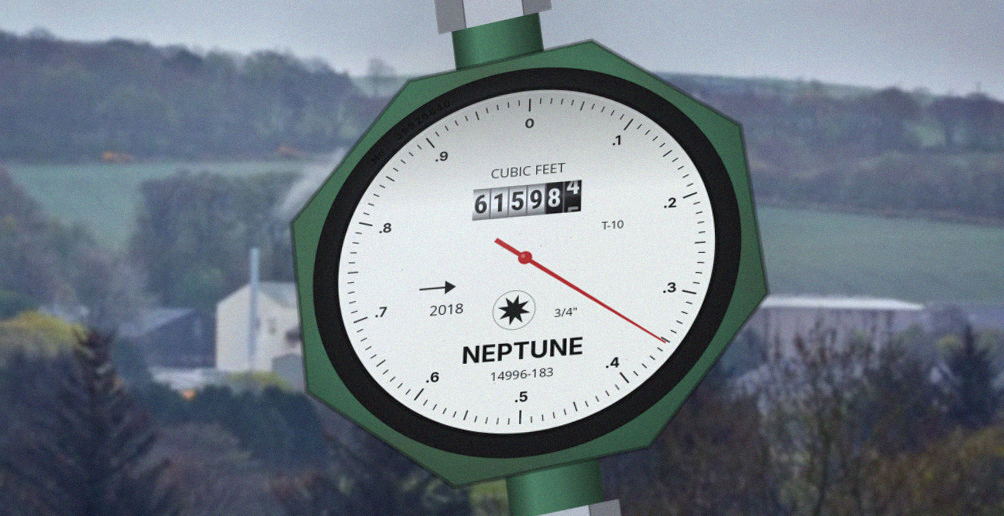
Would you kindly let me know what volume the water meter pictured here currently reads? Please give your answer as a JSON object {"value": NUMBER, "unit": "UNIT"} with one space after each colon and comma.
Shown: {"value": 615984.35, "unit": "ft³"}
